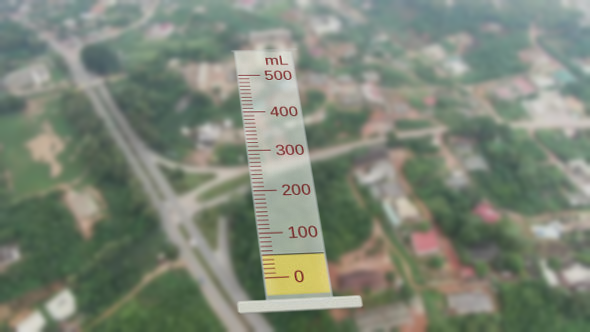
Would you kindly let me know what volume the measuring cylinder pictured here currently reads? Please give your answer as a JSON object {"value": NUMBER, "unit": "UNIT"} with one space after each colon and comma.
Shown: {"value": 50, "unit": "mL"}
